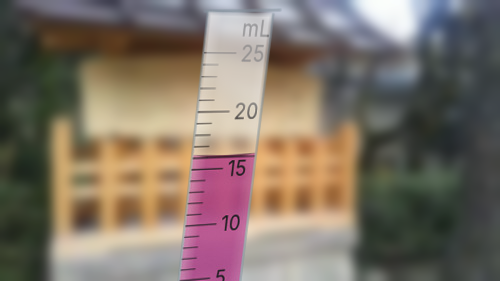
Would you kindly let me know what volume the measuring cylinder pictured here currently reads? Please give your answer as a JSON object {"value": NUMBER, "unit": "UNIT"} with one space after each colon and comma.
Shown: {"value": 16, "unit": "mL"}
